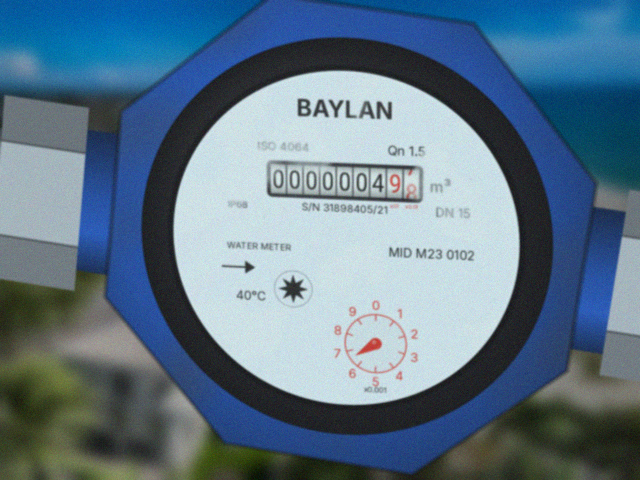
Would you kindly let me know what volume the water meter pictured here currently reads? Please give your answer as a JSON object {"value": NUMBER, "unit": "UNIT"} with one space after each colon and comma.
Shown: {"value": 4.976, "unit": "m³"}
